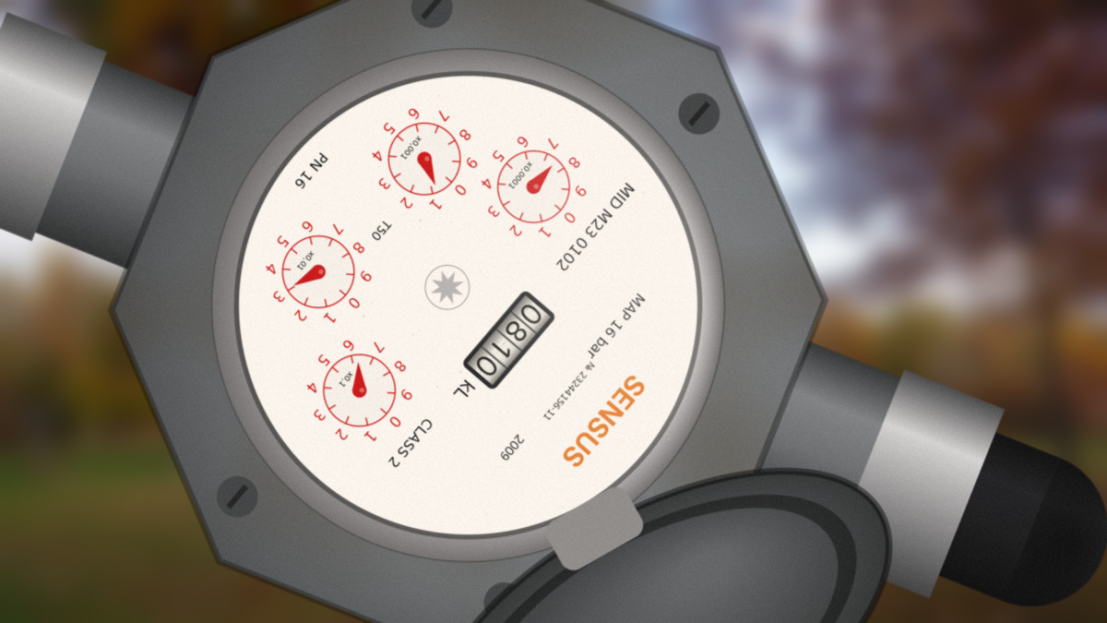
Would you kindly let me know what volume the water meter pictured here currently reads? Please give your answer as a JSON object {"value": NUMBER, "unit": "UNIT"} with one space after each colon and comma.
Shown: {"value": 810.6307, "unit": "kL"}
